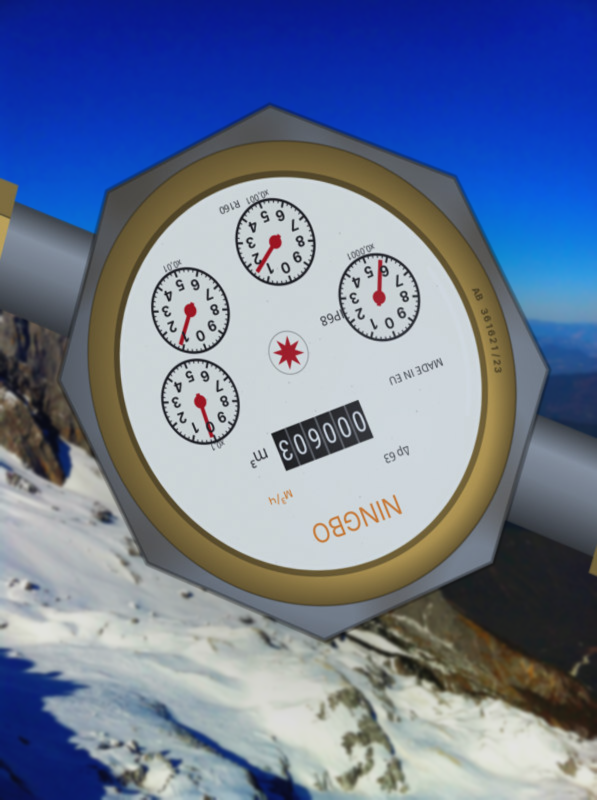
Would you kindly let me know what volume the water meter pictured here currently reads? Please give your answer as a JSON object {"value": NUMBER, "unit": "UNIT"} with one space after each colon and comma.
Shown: {"value": 603.0115, "unit": "m³"}
